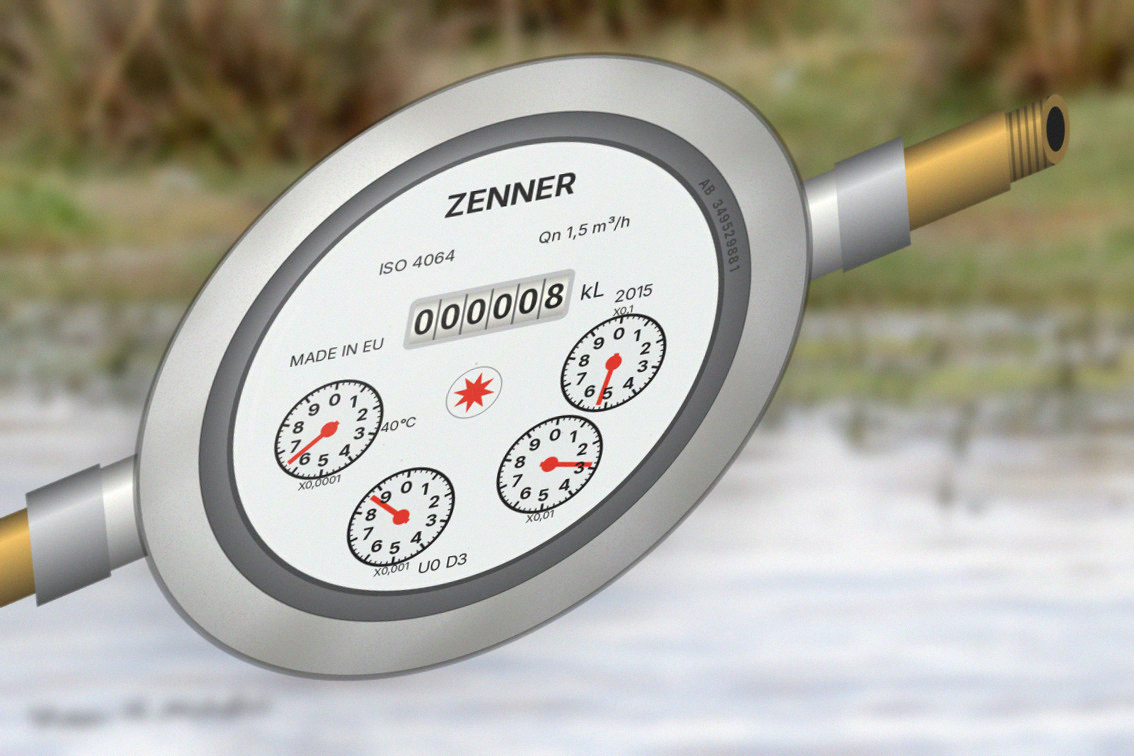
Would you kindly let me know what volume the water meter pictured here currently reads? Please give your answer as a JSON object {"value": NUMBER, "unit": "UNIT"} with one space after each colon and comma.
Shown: {"value": 8.5286, "unit": "kL"}
